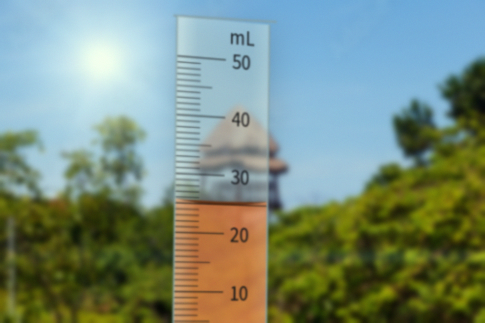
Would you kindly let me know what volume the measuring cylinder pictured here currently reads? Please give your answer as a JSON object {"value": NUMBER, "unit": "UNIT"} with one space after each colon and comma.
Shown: {"value": 25, "unit": "mL"}
